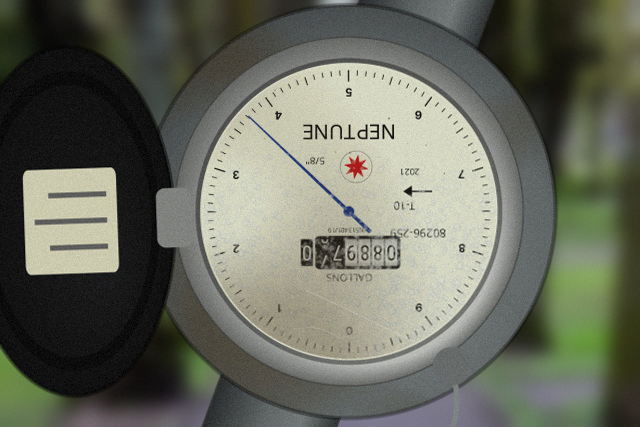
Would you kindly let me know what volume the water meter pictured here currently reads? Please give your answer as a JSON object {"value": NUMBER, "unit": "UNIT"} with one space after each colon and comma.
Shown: {"value": 889773.7, "unit": "gal"}
